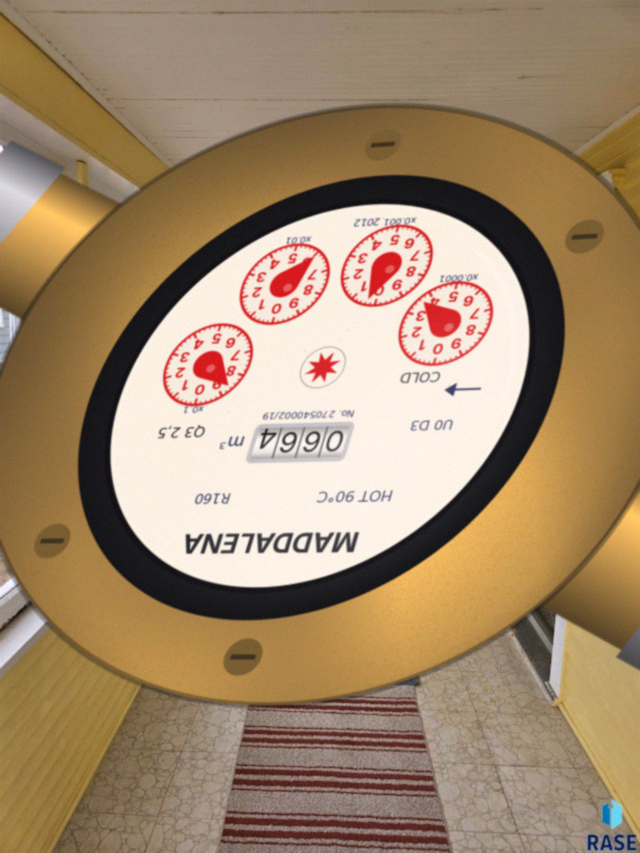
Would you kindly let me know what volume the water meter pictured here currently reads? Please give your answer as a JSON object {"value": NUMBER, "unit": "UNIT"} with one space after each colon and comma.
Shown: {"value": 663.8603, "unit": "m³"}
